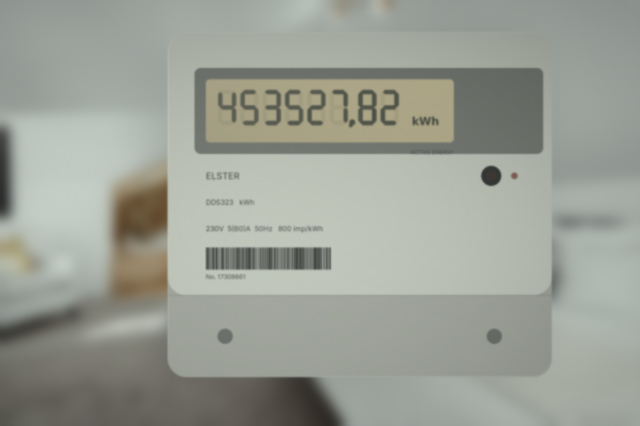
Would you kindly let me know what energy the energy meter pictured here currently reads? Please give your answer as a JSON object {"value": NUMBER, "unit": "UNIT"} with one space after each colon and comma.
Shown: {"value": 453527.82, "unit": "kWh"}
